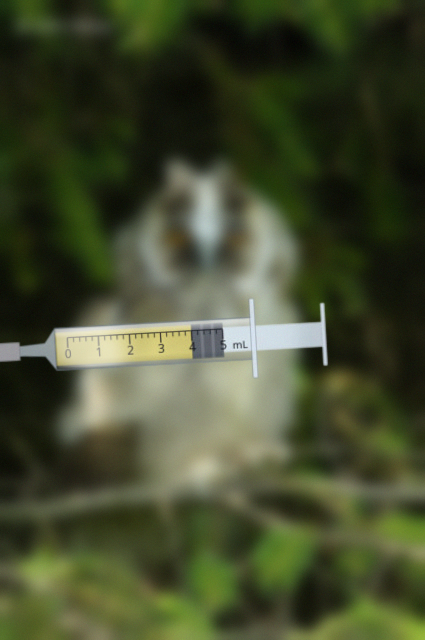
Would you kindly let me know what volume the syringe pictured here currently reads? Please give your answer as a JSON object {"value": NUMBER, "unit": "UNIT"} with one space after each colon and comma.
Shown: {"value": 4, "unit": "mL"}
